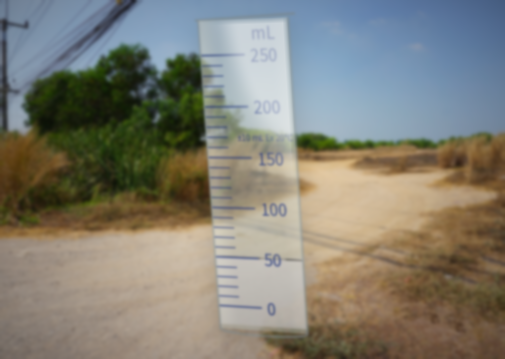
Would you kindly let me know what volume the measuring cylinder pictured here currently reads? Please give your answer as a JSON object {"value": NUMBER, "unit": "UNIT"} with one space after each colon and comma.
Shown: {"value": 50, "unit": "mL"}
